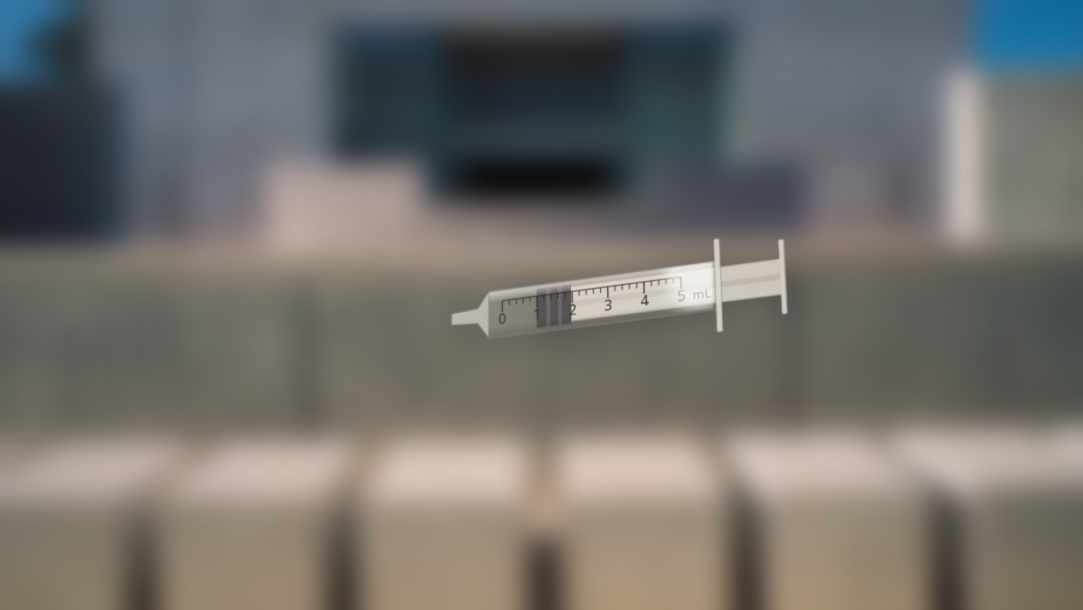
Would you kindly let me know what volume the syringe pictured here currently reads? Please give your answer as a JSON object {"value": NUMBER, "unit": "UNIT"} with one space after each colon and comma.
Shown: {"value": 1, "unit": "mL"}
